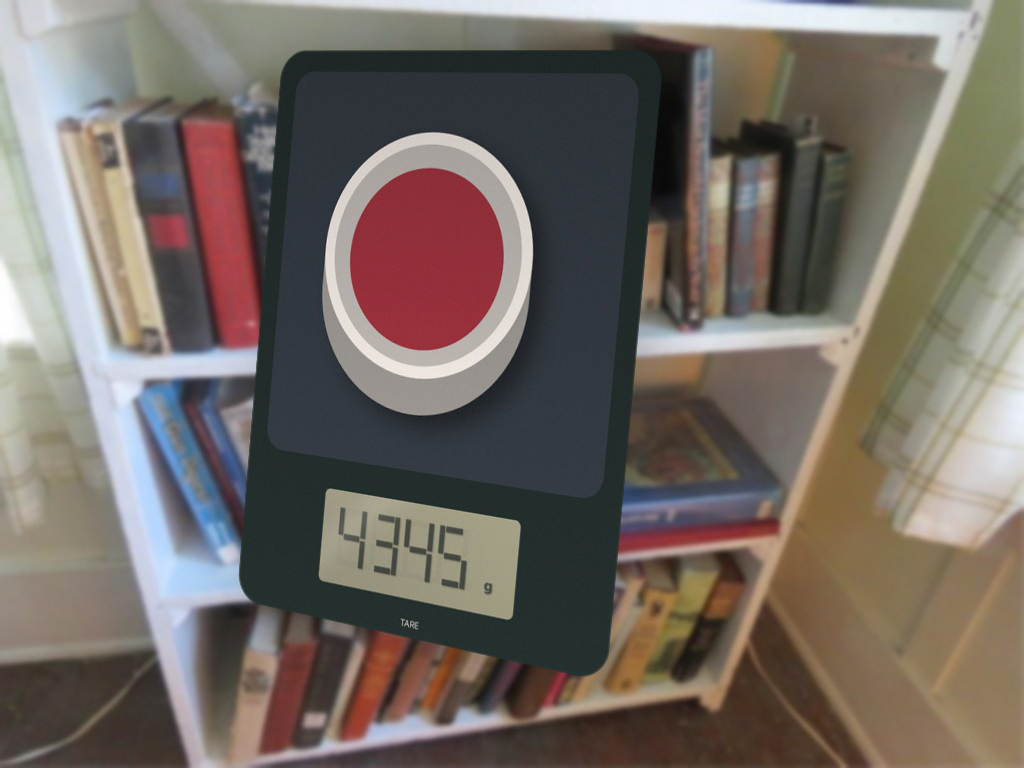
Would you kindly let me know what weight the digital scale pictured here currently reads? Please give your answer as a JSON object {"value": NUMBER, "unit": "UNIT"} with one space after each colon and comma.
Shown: {"value": 4345, "unit": "g"}
